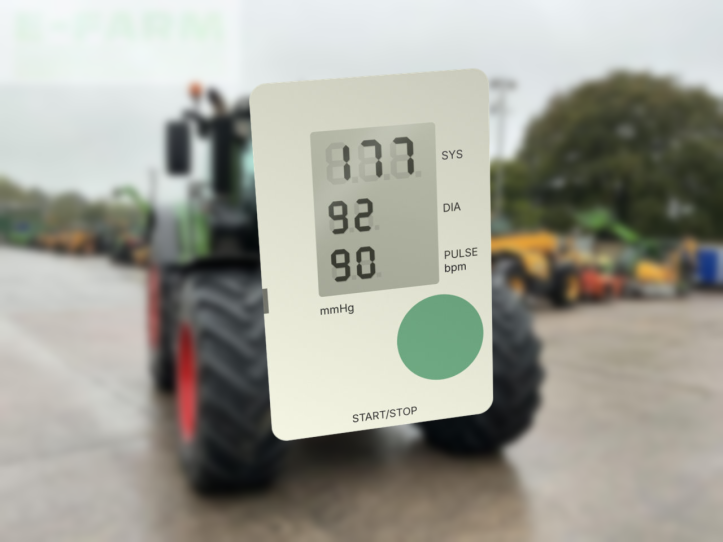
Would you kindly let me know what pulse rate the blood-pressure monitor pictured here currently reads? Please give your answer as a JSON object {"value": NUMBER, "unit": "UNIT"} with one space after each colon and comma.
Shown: {"value": 90, "unit": "bpm"}
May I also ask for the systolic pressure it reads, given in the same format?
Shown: {"value": 177, "unit": "mmHg"}
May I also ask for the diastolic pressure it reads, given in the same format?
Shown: {"value": 92, "unit": "mmHg"}
